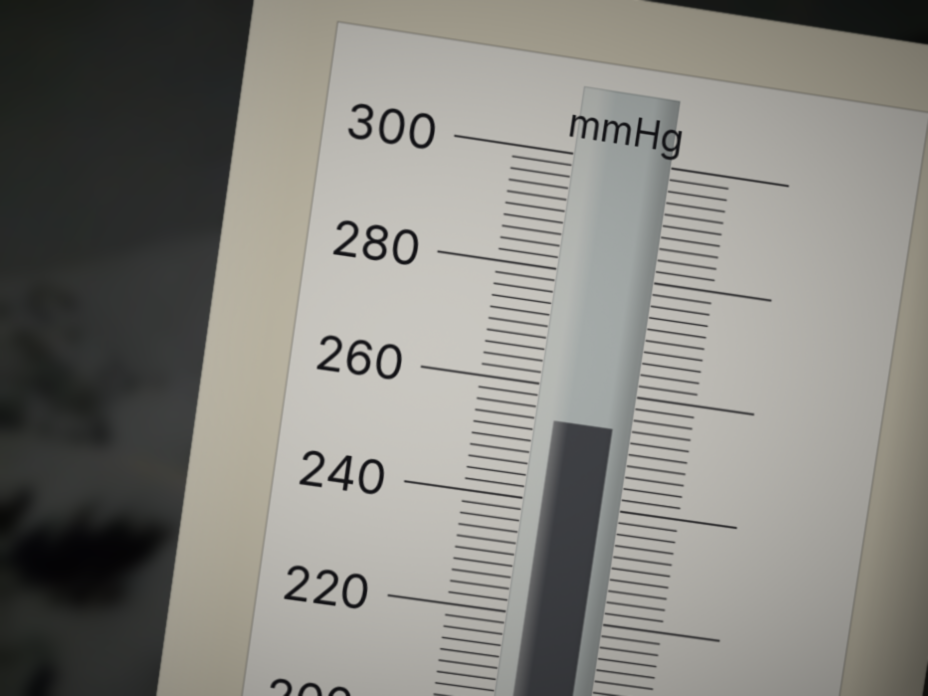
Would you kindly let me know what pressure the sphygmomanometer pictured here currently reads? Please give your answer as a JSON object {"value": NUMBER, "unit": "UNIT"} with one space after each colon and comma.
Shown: {"value": 254, "unit": "mmHg"}
